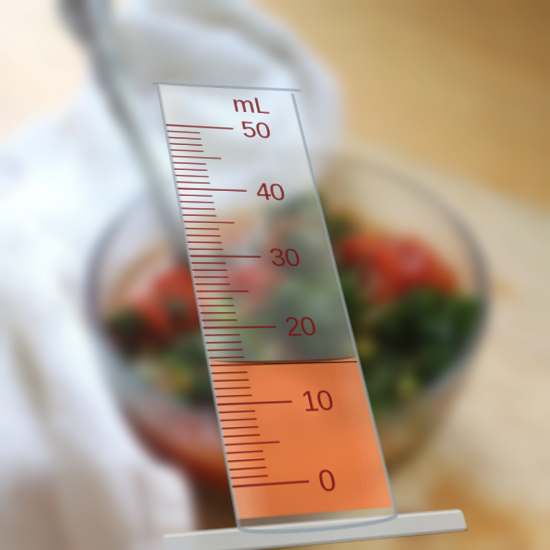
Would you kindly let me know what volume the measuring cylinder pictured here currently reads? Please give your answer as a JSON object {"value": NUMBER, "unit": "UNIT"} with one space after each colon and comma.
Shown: {"value": 15, "unit": "mL"}
